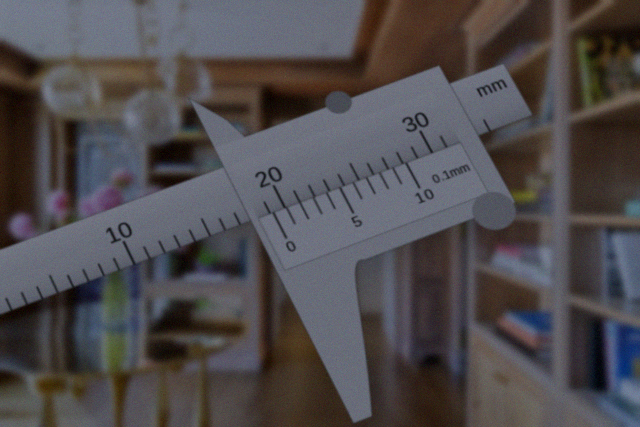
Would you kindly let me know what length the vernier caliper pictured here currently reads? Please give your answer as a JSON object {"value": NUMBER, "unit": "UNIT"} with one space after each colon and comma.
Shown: {"value": 19.2, "unit": "mm"}
